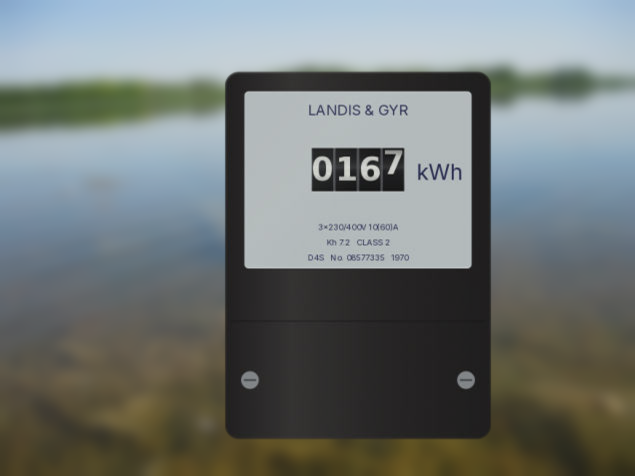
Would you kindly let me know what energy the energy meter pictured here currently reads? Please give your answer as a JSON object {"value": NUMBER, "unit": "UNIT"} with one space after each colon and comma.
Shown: {"value": 167, "unit": "kWh"}
